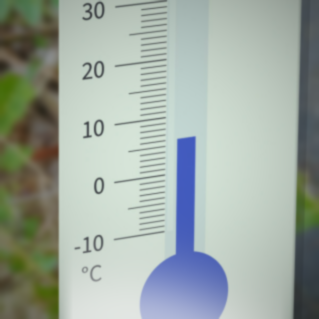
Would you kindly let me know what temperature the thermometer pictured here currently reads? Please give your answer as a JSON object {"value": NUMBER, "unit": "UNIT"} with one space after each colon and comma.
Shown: {"value": 6, "unit": "°C"}
